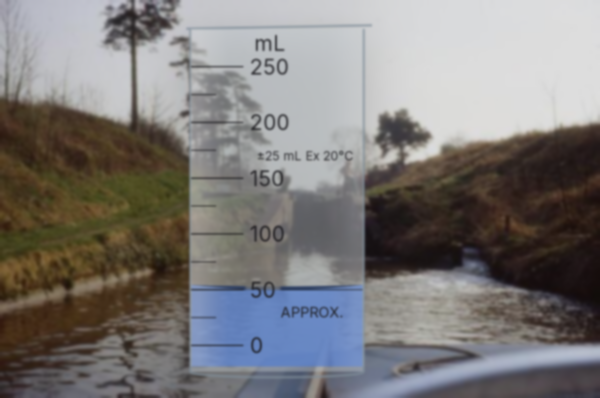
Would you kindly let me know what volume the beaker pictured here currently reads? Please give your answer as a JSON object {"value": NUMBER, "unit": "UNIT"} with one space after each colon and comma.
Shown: {"value": 50, "unit": "mL"}
